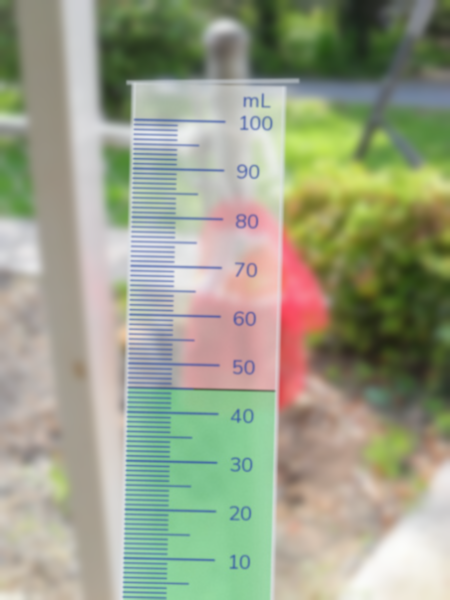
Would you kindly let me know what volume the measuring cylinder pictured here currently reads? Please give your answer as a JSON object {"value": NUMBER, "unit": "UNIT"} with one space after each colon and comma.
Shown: {"value": 45, "unit": "mL"}
